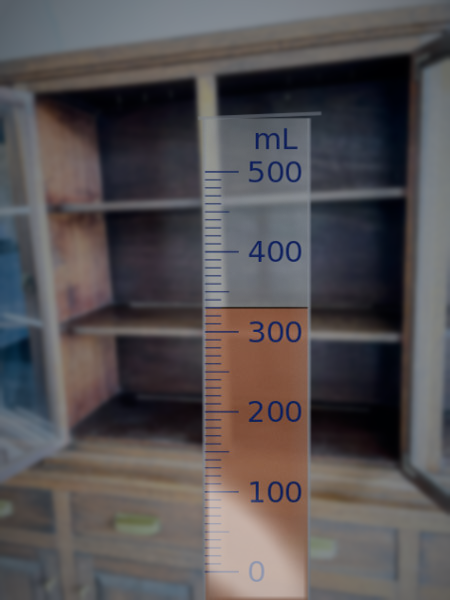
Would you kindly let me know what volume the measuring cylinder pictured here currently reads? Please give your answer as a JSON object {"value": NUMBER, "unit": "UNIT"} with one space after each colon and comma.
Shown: {"value": 330, "unit": "mL"}
